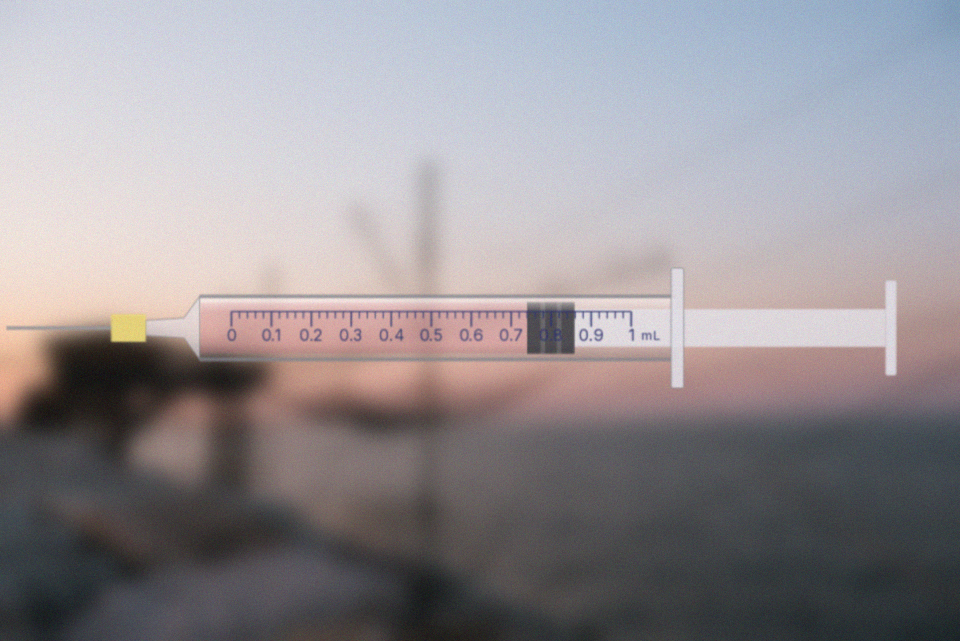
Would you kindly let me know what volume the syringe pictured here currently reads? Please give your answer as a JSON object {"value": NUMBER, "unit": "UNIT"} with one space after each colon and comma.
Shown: {"value": 0.74, "unit": "mL"}
